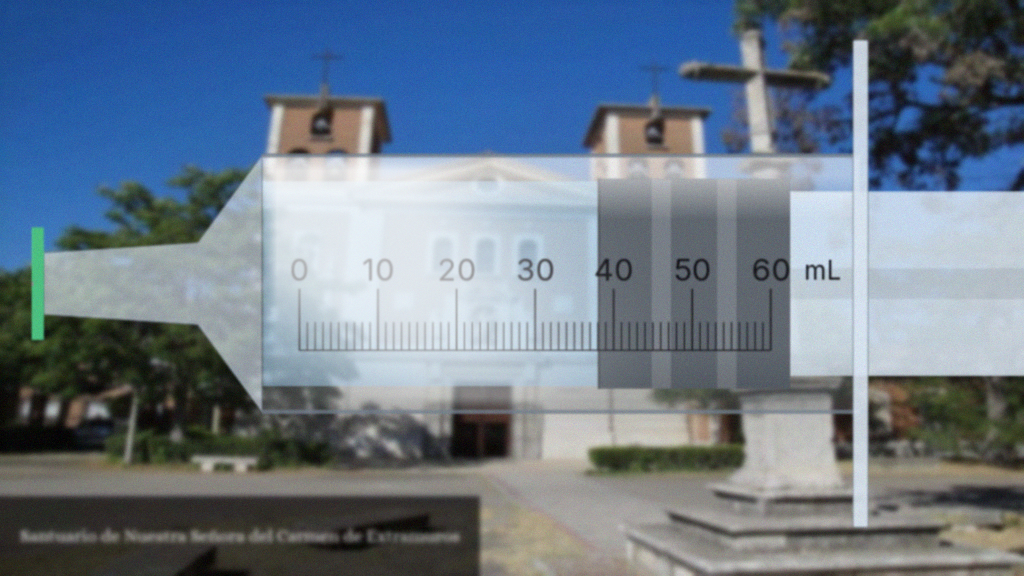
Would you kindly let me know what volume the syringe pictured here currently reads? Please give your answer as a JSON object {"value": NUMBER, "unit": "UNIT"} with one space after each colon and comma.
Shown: {"value": 38, "unit": "mL"}
